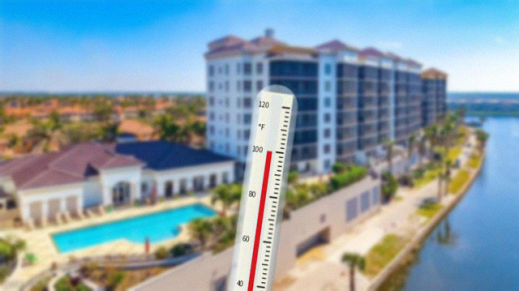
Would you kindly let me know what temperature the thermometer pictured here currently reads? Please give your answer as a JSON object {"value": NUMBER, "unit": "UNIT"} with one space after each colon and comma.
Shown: {"value": 100, "unit": "°F"}
